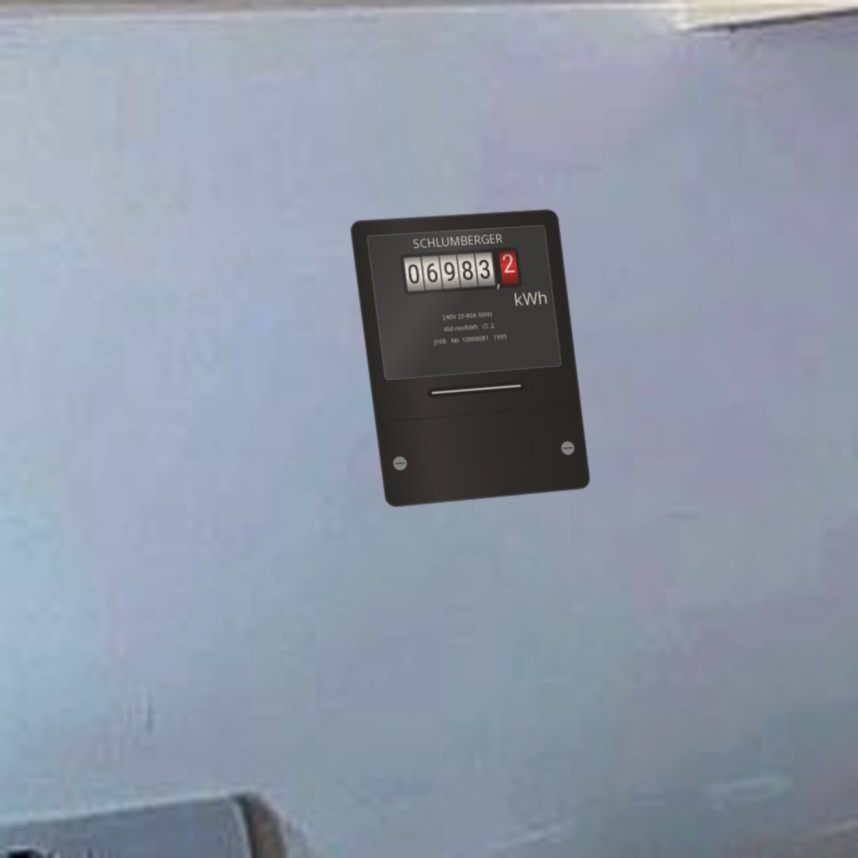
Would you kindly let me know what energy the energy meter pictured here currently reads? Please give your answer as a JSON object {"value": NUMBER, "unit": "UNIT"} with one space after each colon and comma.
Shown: {"value": 6983.2, "unit": "kWh"}
